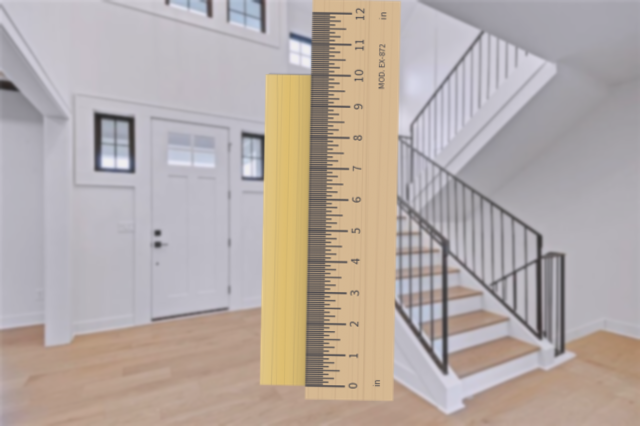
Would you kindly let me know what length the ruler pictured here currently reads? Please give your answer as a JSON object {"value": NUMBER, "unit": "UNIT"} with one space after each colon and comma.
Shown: {"value": 10, "unit": "in"}
